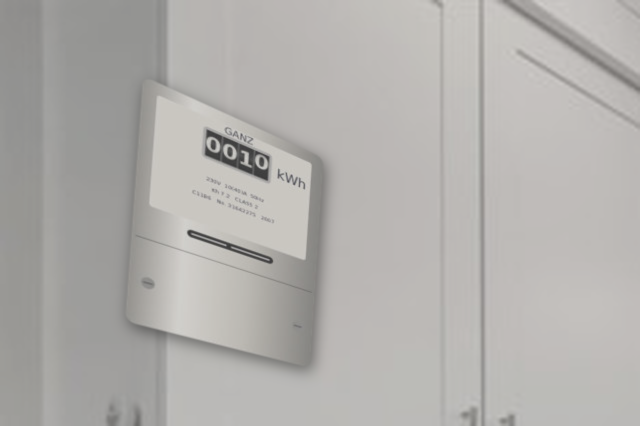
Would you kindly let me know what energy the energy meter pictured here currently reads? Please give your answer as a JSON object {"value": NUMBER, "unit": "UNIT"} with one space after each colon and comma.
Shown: {"value": 10, "unit": "kWh"}
